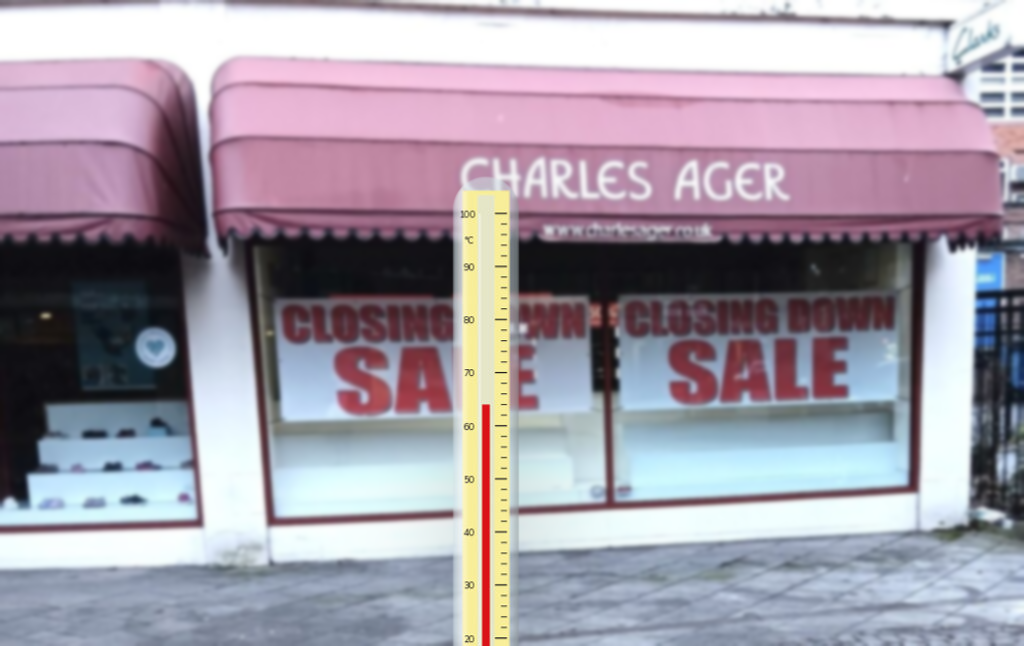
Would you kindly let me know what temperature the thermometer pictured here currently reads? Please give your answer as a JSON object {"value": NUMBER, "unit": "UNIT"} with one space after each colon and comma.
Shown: {"value": 64, "unit": "°C"}
